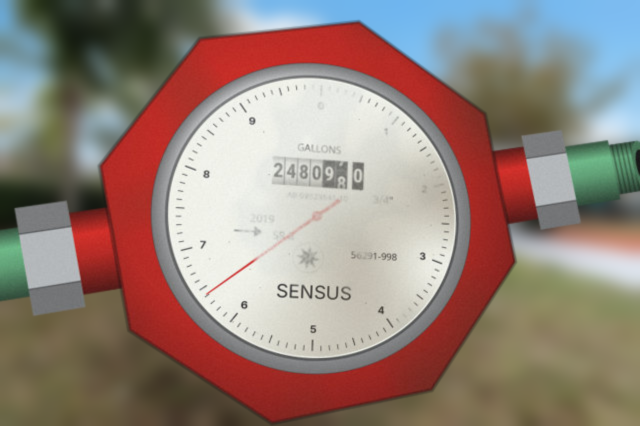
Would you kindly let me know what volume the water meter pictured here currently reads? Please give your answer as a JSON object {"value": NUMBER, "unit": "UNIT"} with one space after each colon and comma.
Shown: {"value": 2480976.4, "unit": "gal"}
